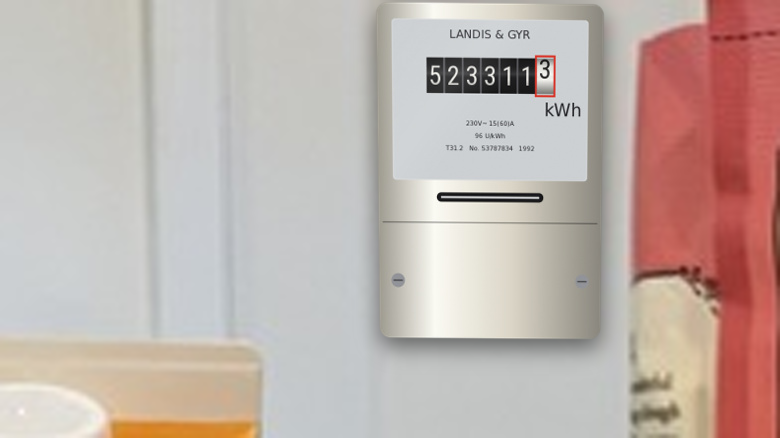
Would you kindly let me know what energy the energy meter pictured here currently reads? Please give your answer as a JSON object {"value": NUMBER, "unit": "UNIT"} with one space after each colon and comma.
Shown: {"value": 523311.3, "unit": "kWh"}
